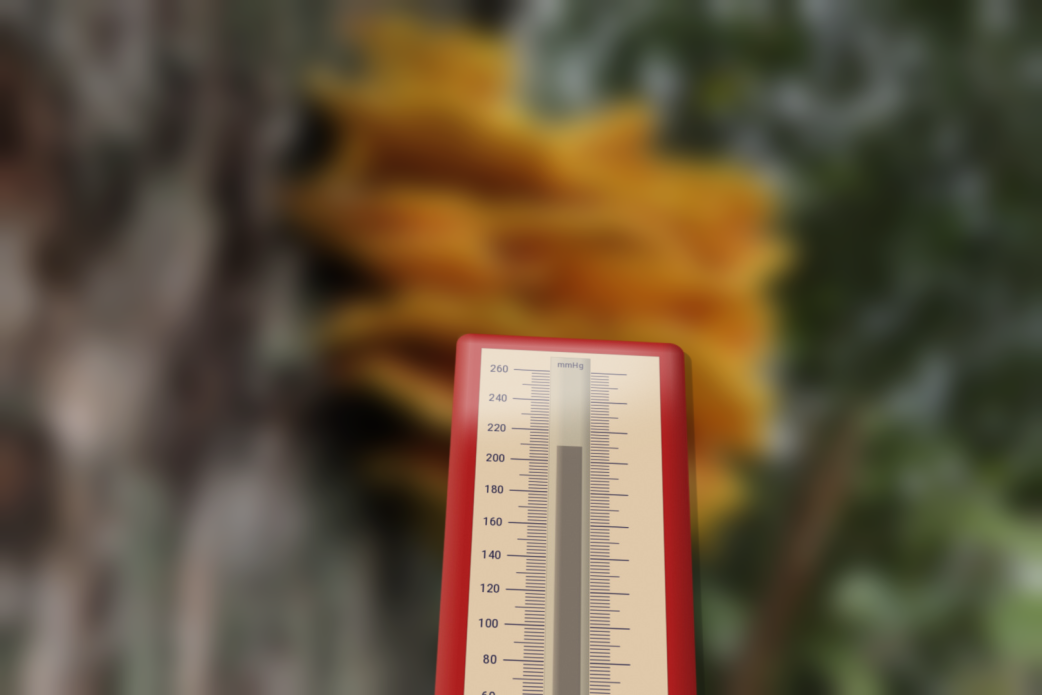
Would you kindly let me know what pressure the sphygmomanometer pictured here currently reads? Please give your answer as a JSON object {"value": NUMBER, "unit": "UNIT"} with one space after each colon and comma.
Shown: {"value": 210, "unit": "mmHg"}
